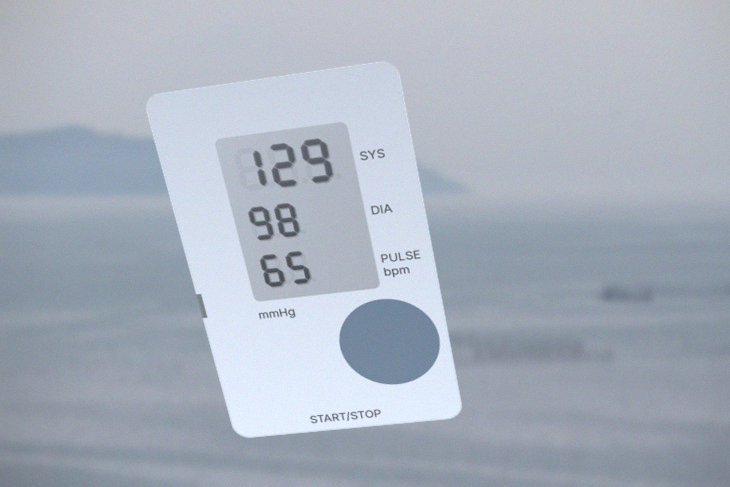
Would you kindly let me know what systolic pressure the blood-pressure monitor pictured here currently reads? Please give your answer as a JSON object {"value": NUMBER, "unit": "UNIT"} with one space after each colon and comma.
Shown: {"value": 129, "unit": "mmHg"}
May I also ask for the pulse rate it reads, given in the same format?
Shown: {"value": 65, "unit": "bpm"}
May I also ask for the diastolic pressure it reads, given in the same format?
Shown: {"value": 98, "unit": "mmHg"}
